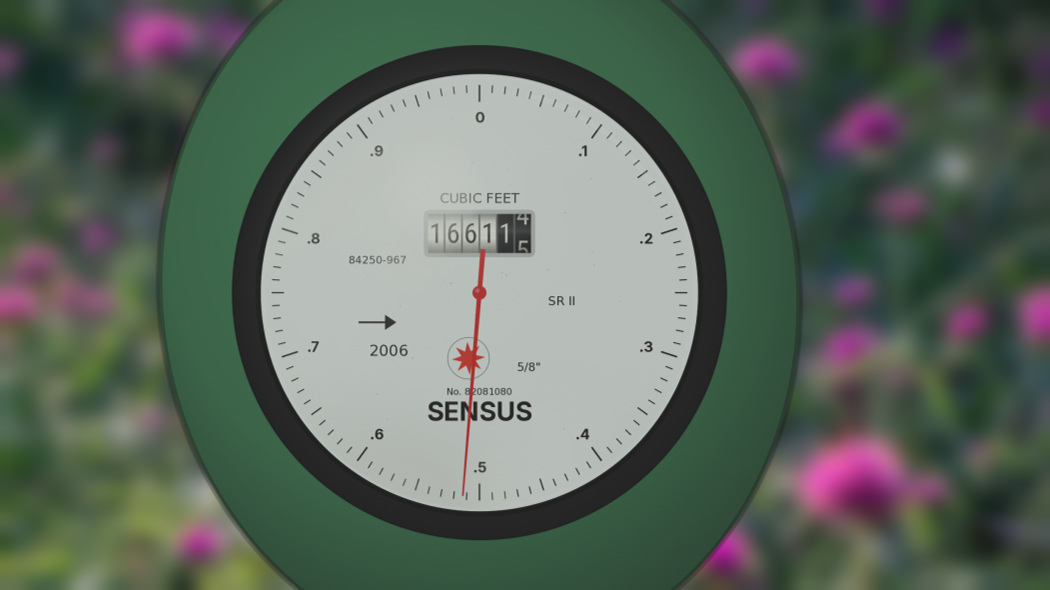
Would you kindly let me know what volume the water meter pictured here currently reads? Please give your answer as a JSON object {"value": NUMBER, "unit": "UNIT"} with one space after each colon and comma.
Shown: {"value": 166114.51, "unit": "ft³"}
